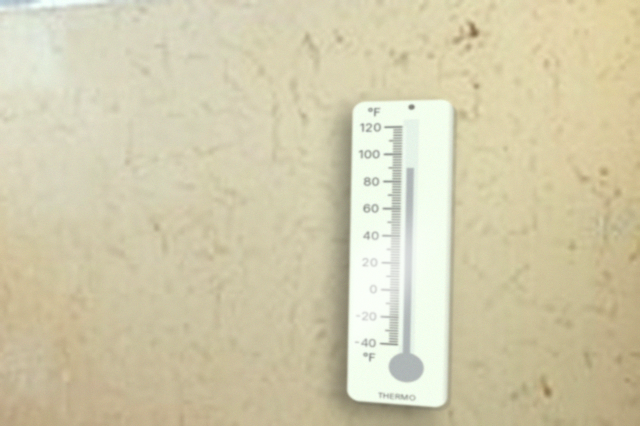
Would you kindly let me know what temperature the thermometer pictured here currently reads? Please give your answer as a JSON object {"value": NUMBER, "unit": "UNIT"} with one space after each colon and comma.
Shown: {"value": 90, "unit": "°F"}
